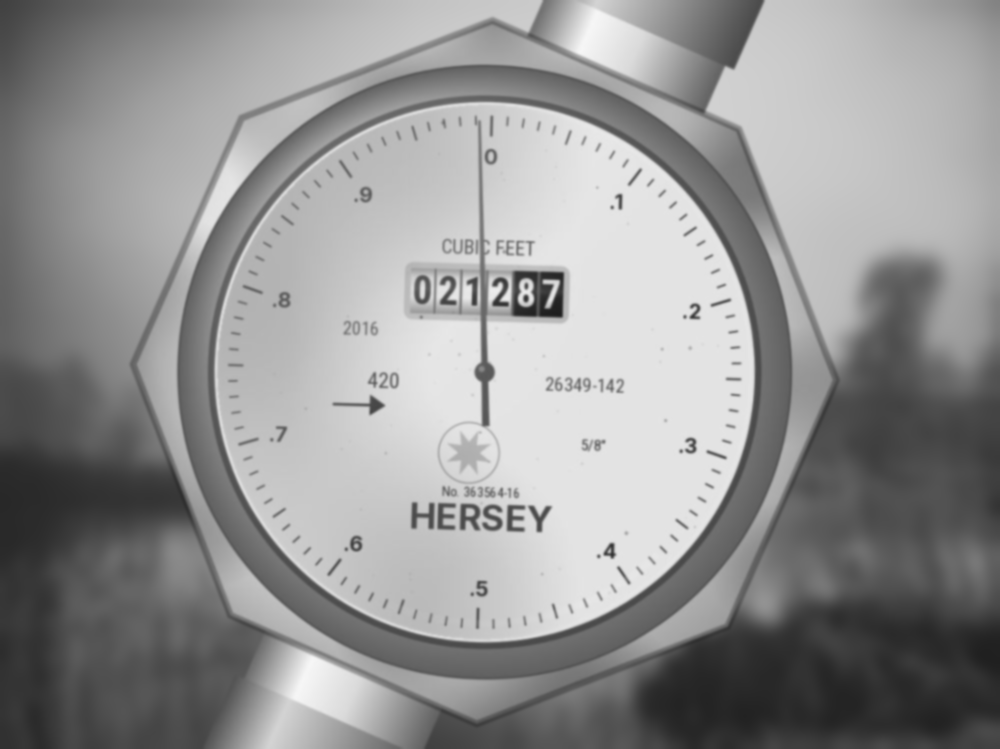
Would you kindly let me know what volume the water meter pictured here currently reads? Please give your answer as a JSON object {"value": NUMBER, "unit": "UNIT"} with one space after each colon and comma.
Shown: {"value": 21286.99, "unit": "ft³"}
